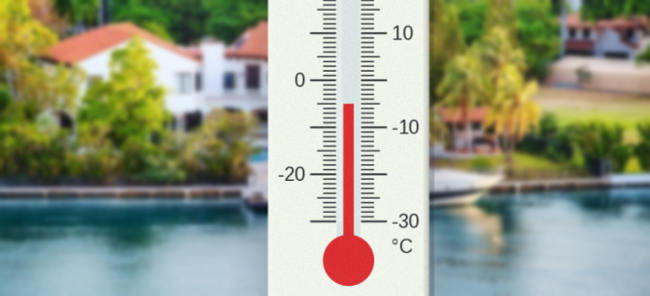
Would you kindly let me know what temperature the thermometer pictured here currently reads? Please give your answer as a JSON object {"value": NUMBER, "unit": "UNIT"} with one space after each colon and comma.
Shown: {"value": -5, "unit": "°C"}
